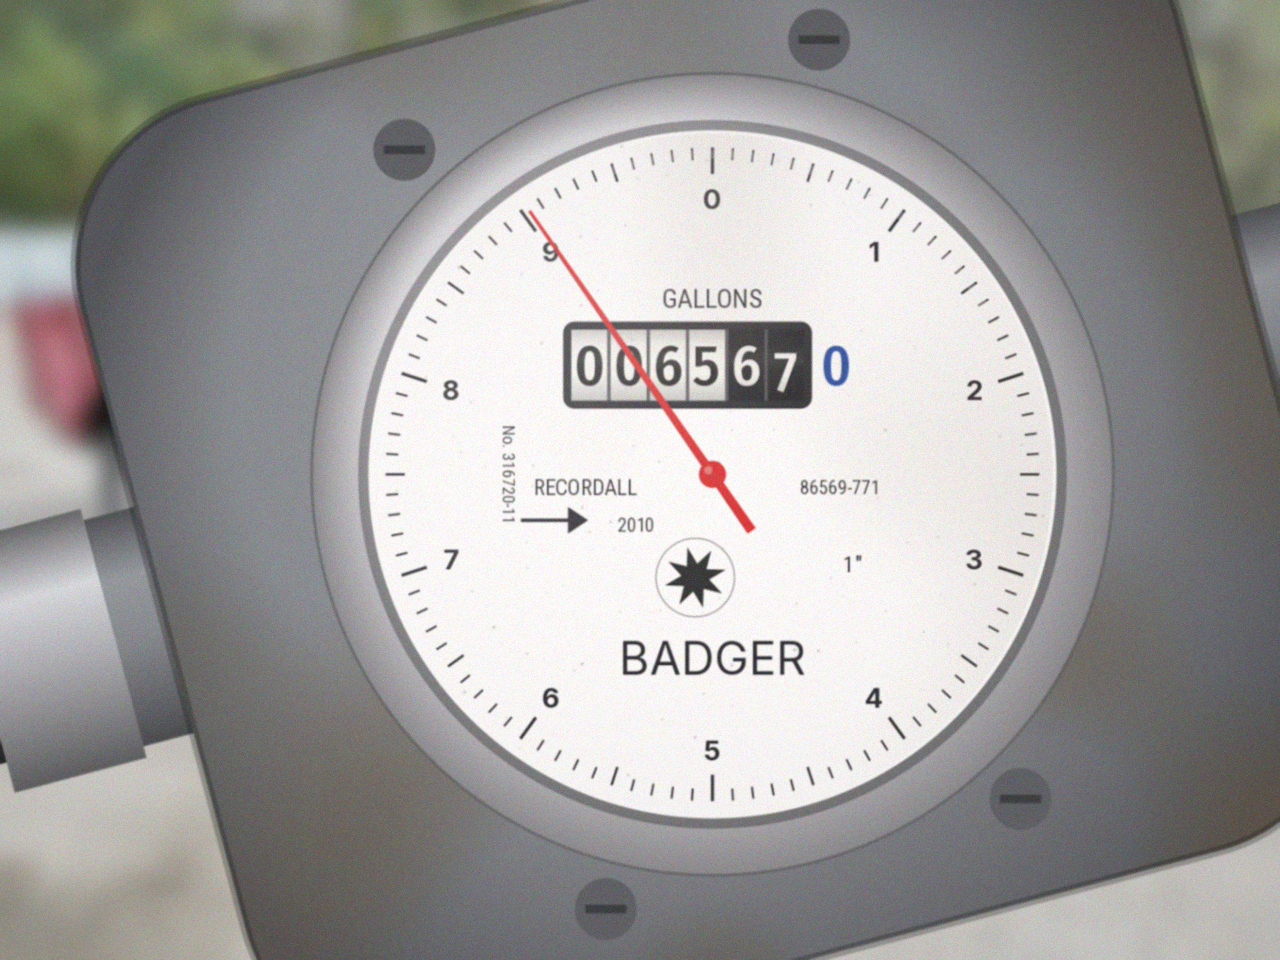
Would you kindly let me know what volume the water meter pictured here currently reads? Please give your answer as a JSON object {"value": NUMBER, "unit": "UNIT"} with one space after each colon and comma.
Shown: {"value": 65669.0, "unit": "gal"}
